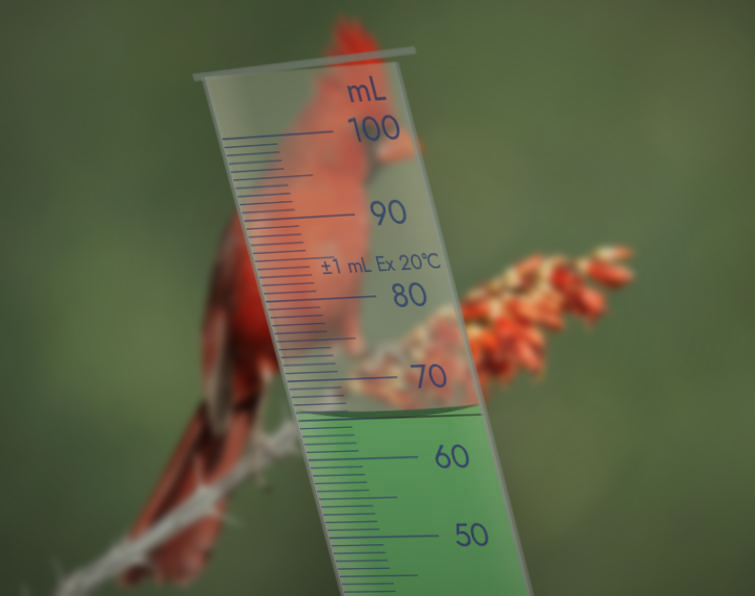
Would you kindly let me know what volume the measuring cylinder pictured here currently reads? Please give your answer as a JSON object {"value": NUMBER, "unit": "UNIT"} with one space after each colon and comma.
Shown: {"value": 65, "unit": "mL"}
